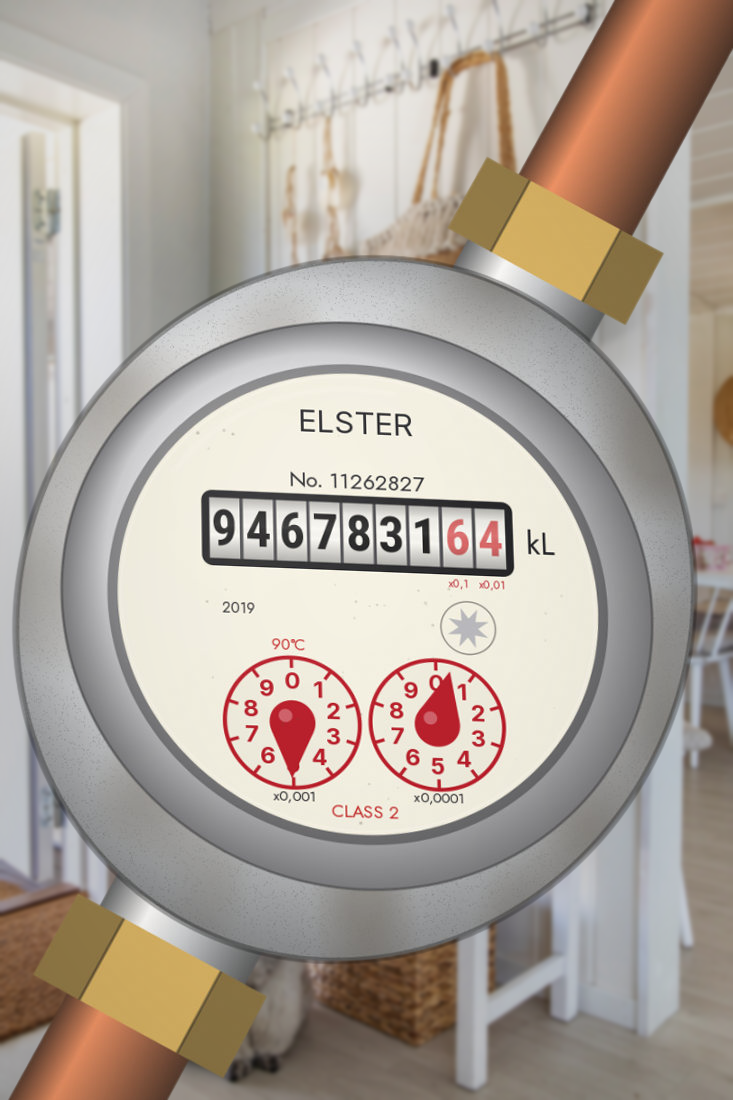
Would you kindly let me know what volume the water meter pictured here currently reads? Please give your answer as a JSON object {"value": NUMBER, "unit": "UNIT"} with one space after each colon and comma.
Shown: {"value": 9467831.6450, "unit": "kL"}
